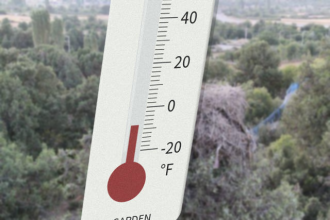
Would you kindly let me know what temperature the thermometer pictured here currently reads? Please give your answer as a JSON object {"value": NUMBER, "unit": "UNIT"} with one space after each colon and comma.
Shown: {"value": -8, "unit": "°F"}
